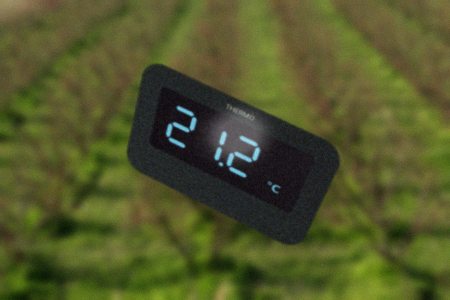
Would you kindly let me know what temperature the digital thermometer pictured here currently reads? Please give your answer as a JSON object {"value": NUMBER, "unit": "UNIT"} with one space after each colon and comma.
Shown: {"value": 21.2, "unit": "°C"}
